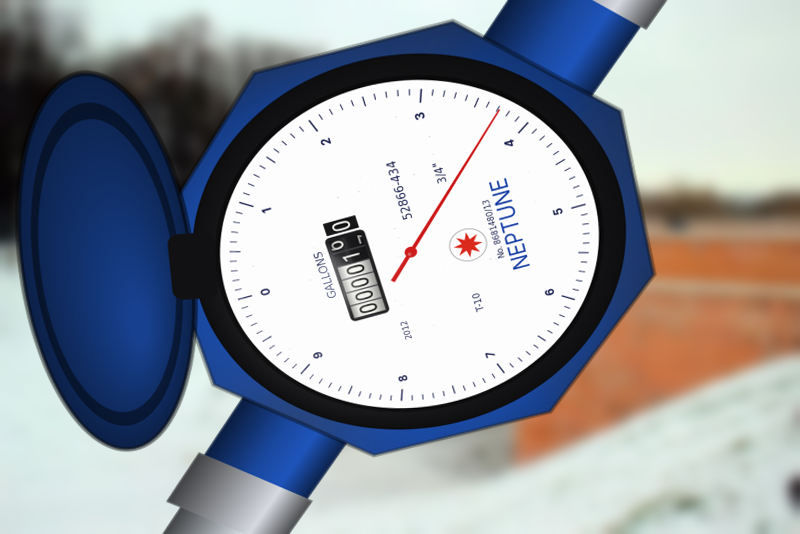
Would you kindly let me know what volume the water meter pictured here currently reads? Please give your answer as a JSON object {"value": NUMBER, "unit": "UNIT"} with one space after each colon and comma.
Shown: {"value": 163.7, "unit": "gal"}
